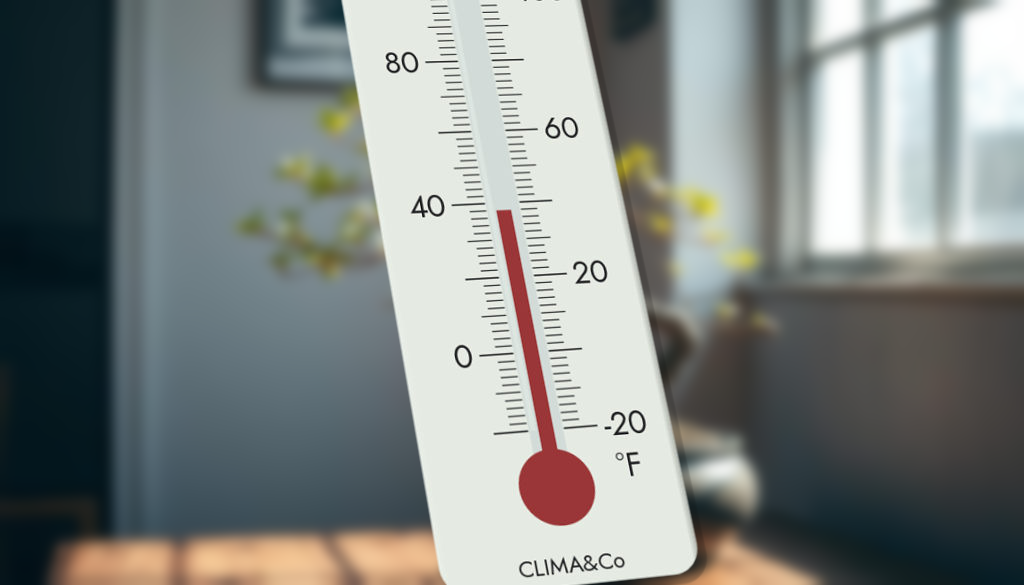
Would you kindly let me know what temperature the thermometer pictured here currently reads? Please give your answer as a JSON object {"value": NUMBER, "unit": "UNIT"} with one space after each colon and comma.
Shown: {"value": 38, "unit": "°F"}
